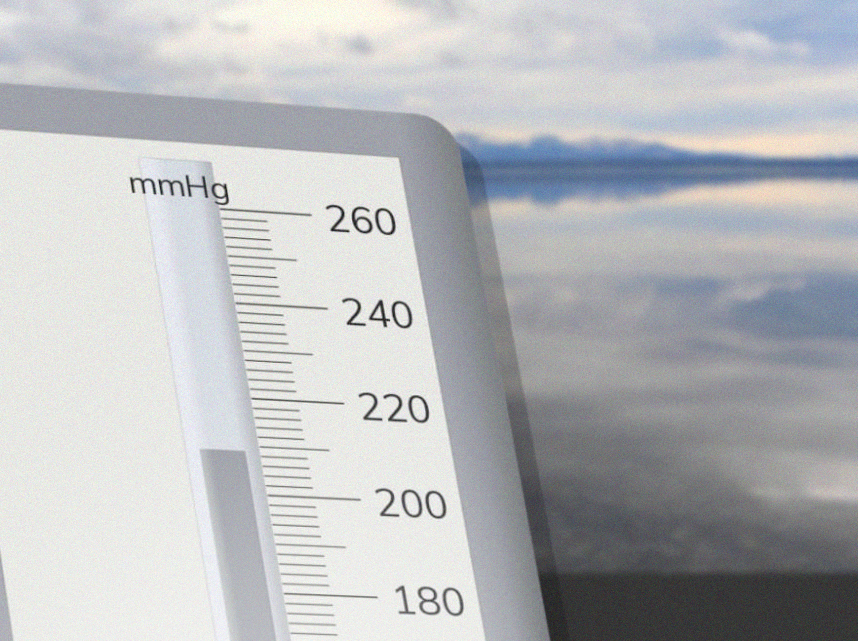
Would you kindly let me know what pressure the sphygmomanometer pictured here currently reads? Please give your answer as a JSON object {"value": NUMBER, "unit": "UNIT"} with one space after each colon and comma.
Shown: {"value": 209, "unit": "mmHg"}
